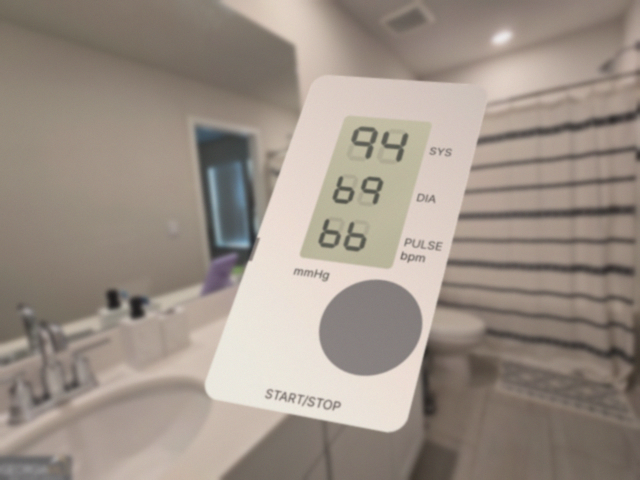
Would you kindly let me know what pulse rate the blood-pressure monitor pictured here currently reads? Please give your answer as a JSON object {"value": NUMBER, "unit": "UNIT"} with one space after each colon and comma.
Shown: {"value": 66, "unit": "bpm"}
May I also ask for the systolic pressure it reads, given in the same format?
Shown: {"value": 94, "unit": "mmHg"}
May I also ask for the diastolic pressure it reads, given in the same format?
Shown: {"value": 69, "unit": "mmHg"}
